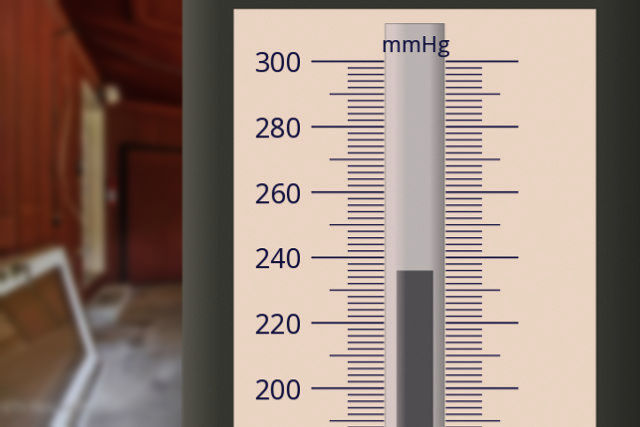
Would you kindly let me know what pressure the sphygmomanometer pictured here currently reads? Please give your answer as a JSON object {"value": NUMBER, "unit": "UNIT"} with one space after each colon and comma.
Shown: {"value": 236, "unit": "mmHg"}
